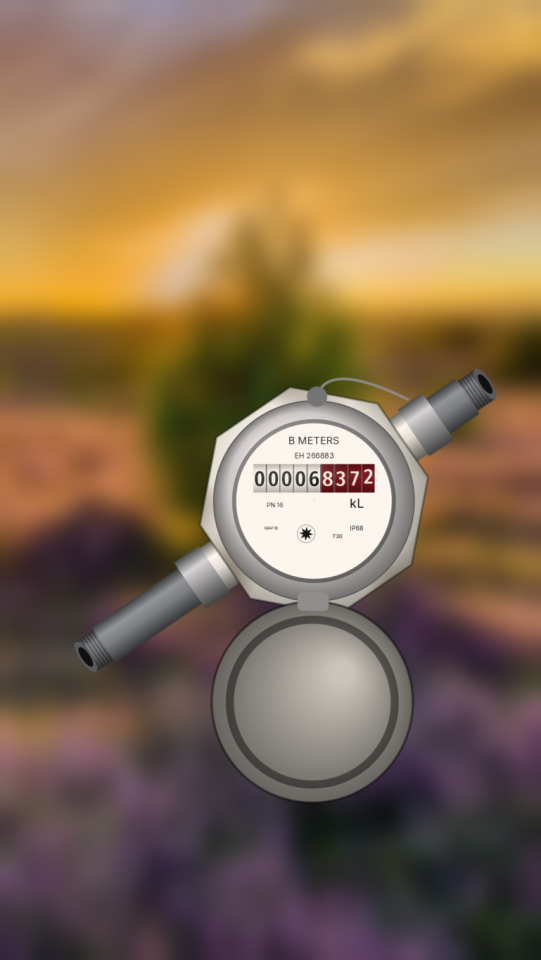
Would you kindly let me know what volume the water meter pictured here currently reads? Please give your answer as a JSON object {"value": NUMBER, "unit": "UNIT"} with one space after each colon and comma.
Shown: {"value": 6.8372, "unit": "kL"}
